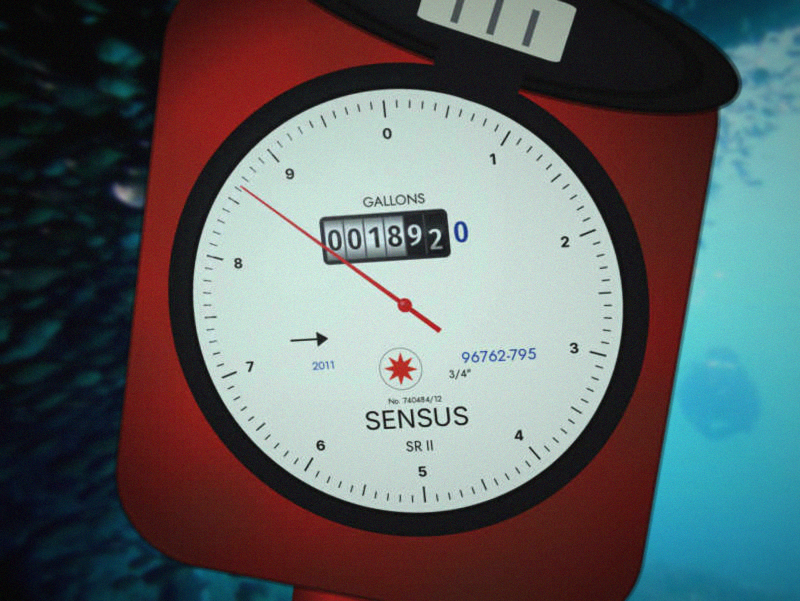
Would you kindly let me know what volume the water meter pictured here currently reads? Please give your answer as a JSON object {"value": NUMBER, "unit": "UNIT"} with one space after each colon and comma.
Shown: {"value": 18918.6, "unit": "gal"}
